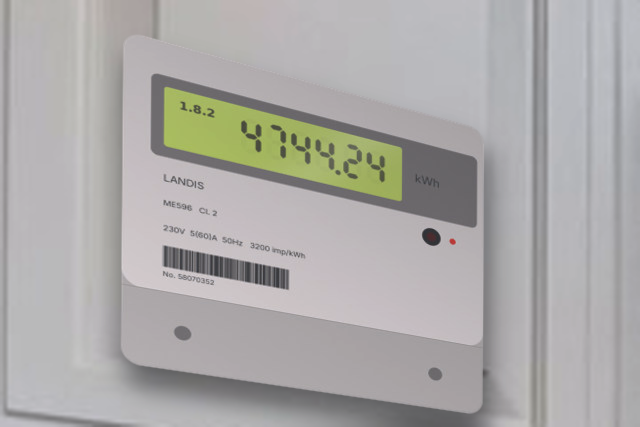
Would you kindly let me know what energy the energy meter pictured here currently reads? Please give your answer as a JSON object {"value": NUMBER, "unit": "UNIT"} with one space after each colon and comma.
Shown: {"value": 4744.24, "unit": "kWh"}
